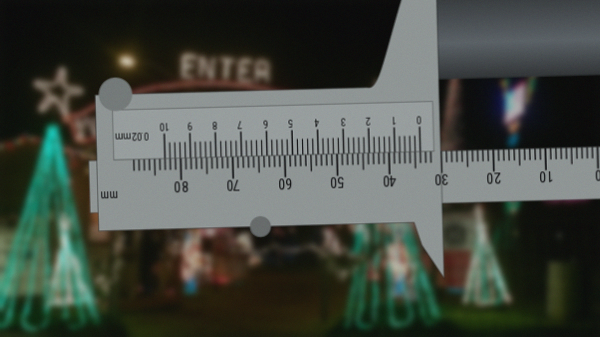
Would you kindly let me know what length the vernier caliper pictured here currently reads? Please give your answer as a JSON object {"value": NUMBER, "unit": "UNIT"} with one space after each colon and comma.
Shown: {"value": 34.0, "unit": "mm"}
